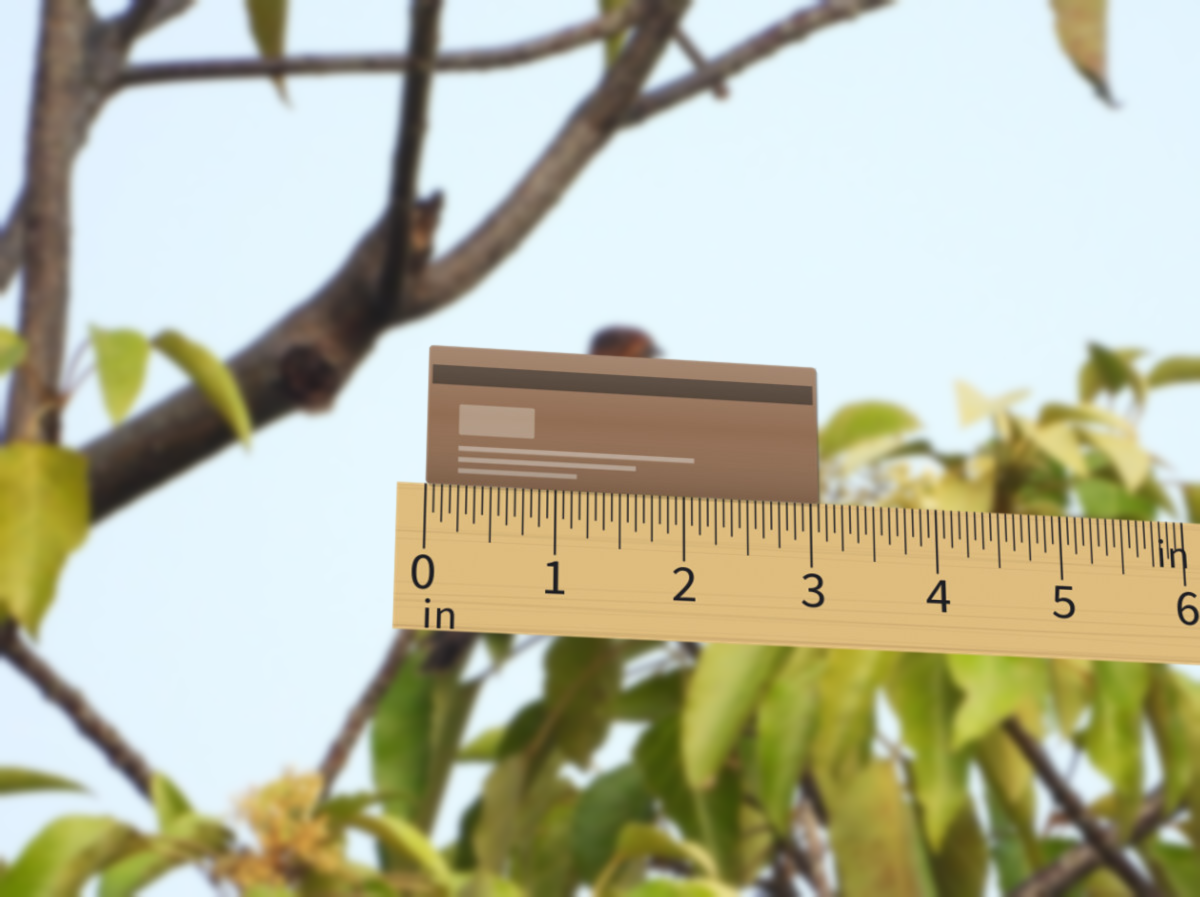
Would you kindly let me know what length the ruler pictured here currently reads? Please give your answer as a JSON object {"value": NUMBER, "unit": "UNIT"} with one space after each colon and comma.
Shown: {"value": 3.0625, "unit": "in"}
